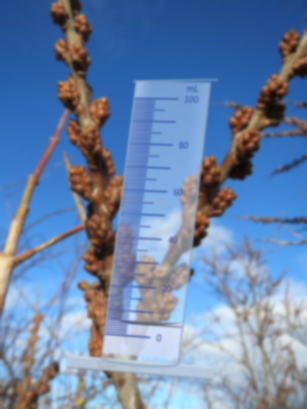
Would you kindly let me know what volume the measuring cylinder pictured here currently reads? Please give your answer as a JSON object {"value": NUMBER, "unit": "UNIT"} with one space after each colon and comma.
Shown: {"value": 5, "unit": "mL"}
